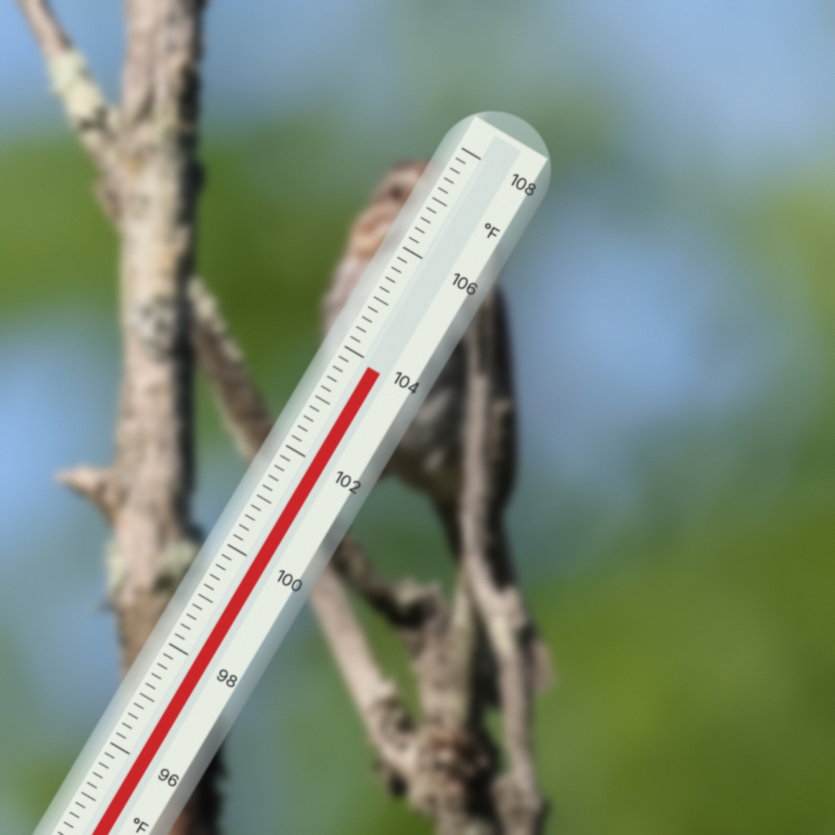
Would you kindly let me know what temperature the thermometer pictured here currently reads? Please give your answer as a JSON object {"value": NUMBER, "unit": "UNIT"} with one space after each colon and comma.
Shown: {"value": 103.9, "unit": "°F"}
